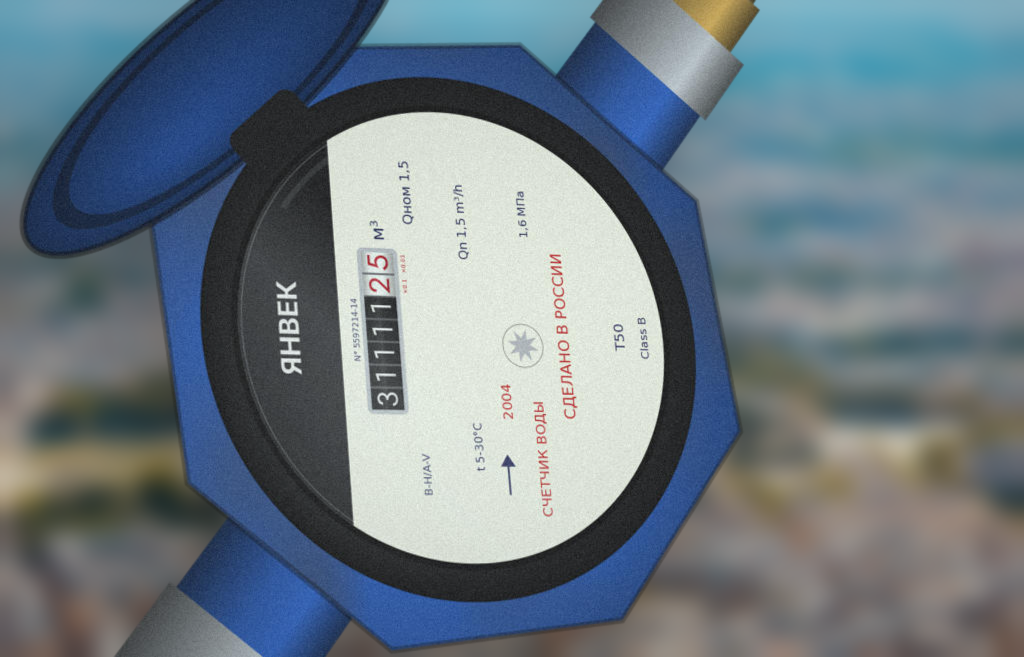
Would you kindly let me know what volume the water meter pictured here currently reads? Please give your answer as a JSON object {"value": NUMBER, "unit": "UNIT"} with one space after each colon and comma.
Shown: {"value": 31111.25, "unit": "m³"}
